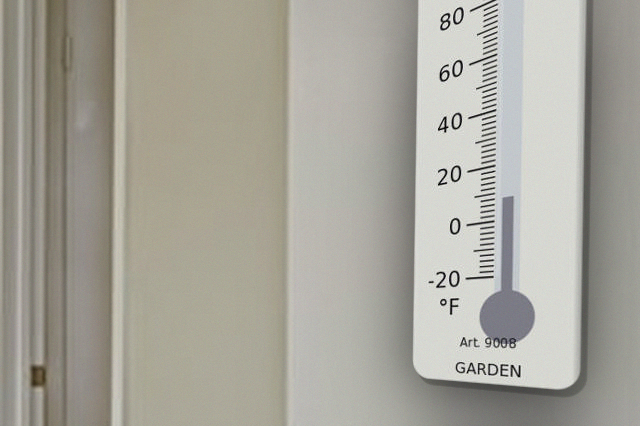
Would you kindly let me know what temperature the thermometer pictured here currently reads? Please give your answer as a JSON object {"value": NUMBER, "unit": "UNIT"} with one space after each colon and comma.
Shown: {"value": 8, "unit": "°F"}
